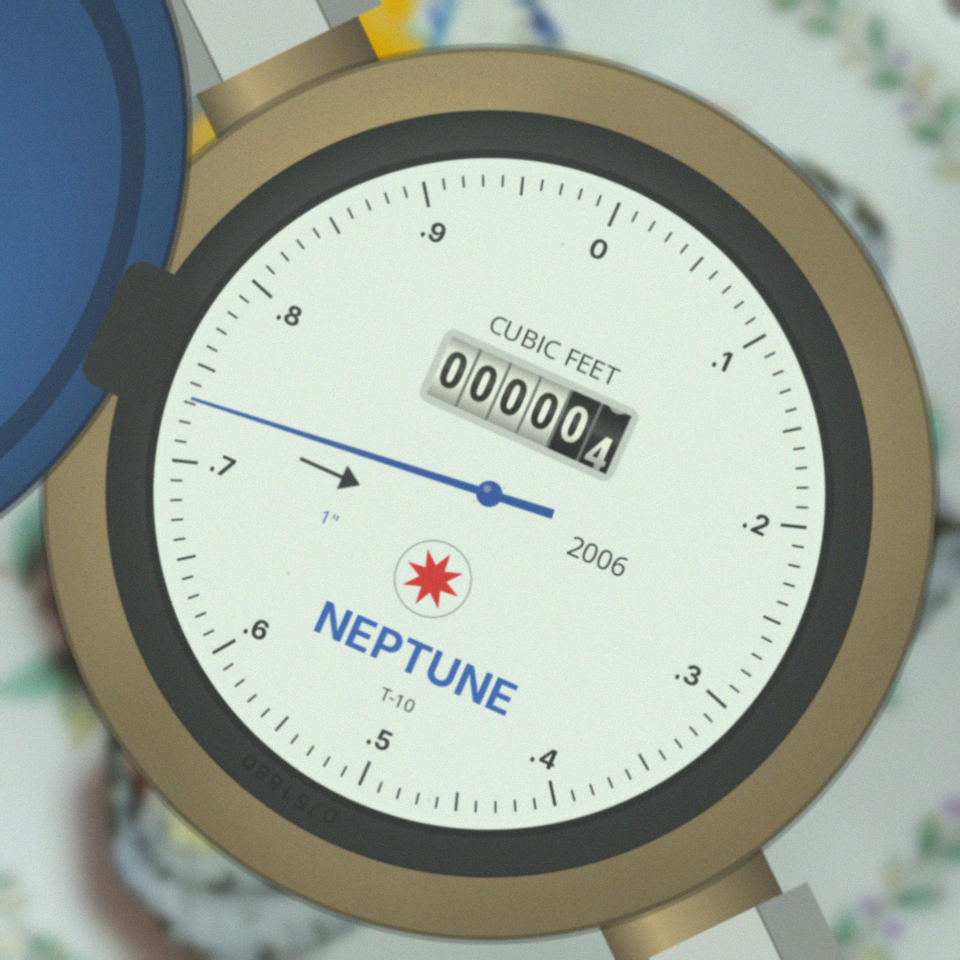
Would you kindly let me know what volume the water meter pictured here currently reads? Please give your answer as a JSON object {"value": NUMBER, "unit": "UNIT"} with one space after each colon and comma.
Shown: {"value": 3.73, "unit": "ft³"}
